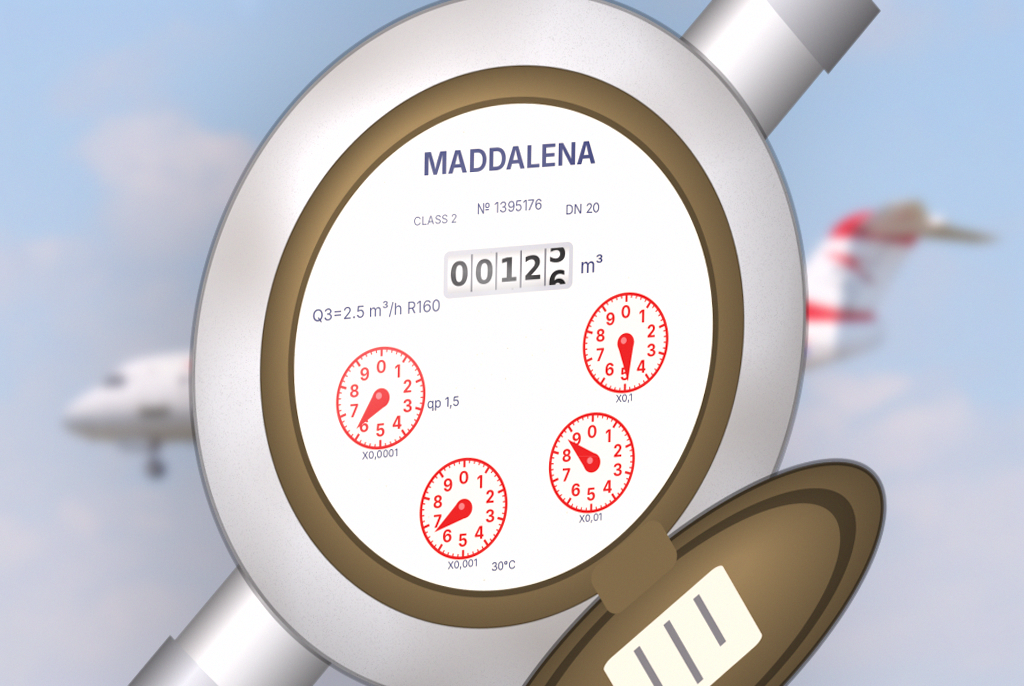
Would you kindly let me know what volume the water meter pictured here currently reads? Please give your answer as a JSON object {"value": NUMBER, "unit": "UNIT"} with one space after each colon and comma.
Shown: {"value": 125.4866, "unit": "m³"}
